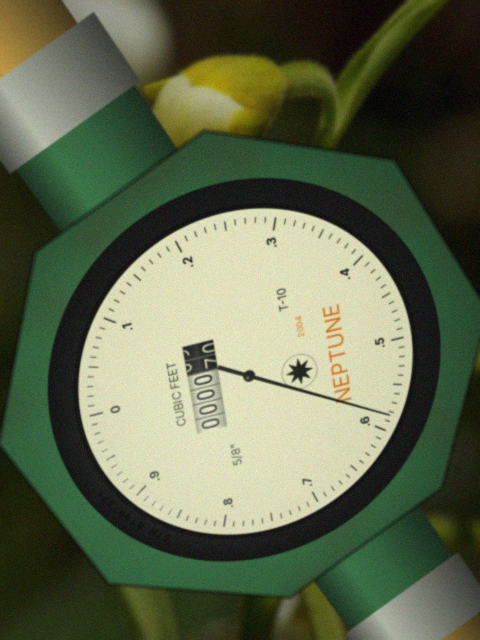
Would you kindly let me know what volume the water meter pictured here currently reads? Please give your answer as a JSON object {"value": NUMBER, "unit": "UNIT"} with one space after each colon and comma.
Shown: {"value": 69.58, "unit": "ft³"}
